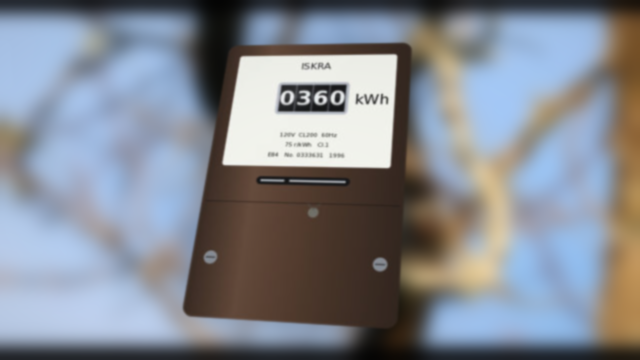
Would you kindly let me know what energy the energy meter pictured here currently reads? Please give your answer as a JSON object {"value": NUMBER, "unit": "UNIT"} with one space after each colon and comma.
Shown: {"value": 360, "unit": "kWh"}
